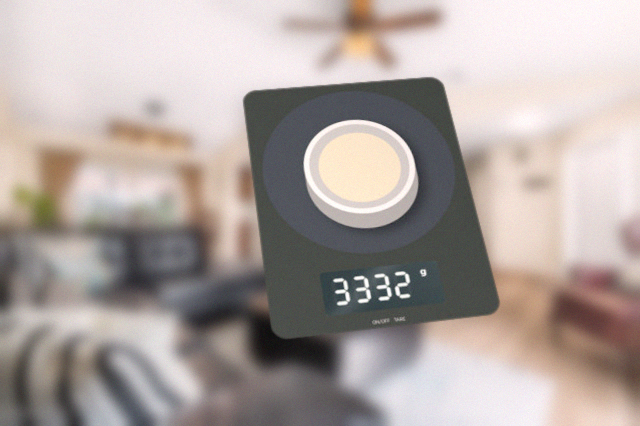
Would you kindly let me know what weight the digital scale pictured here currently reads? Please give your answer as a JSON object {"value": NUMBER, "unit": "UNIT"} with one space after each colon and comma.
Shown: {"value": 3332, "unit": "g"}
